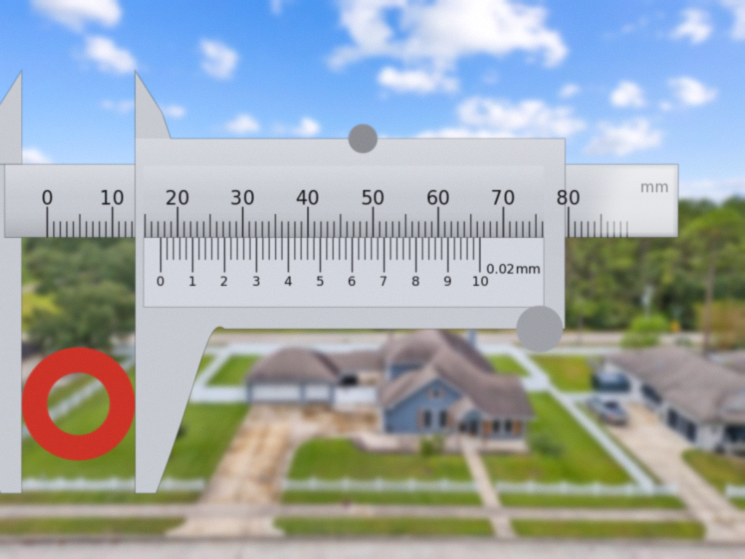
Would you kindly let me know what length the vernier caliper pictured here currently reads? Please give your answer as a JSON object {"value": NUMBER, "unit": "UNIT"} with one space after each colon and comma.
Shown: {"value": 17.4, "unit": "mm"}
